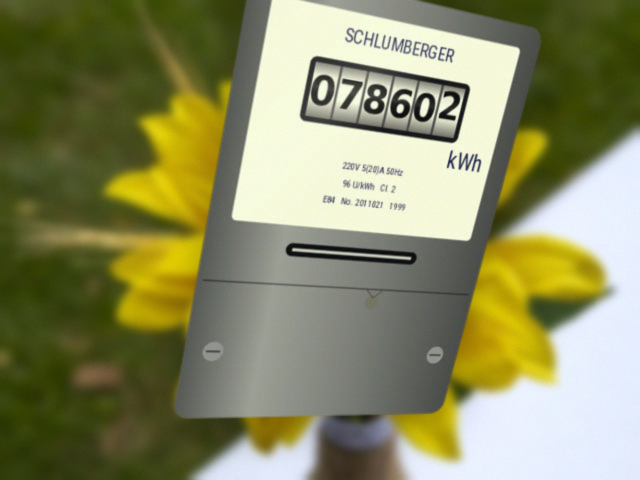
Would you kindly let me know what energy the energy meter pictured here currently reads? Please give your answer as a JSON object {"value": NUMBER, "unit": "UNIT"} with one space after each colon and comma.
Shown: {"value": 78602, "unit": "kWh"}
